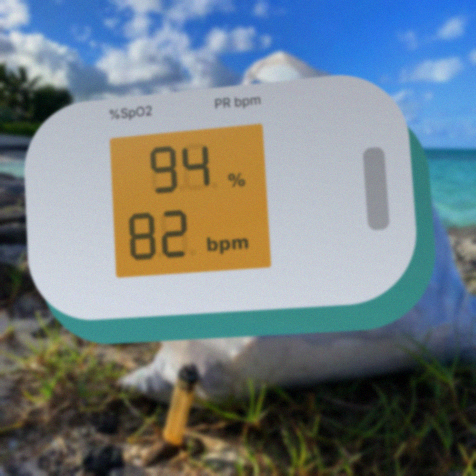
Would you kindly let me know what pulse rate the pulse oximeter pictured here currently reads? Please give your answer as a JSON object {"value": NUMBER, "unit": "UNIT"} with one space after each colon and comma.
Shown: {"value": 82, "unit": "bpm"}
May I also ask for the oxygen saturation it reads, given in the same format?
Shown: {"value": 94, "unit": "%"}
